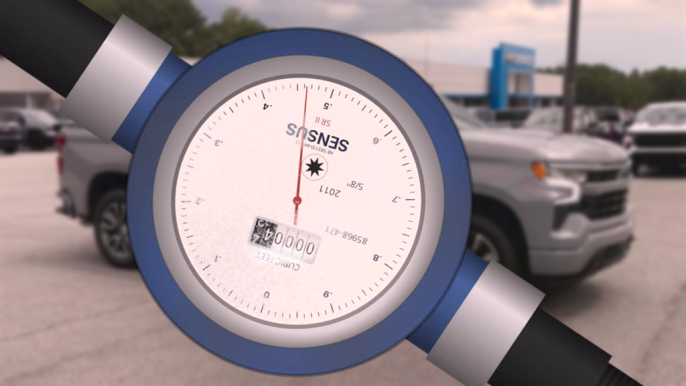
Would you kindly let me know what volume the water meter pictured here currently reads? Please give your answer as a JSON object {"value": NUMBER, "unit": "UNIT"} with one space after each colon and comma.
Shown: {"value": 42.46, "unit": "ft³"}
